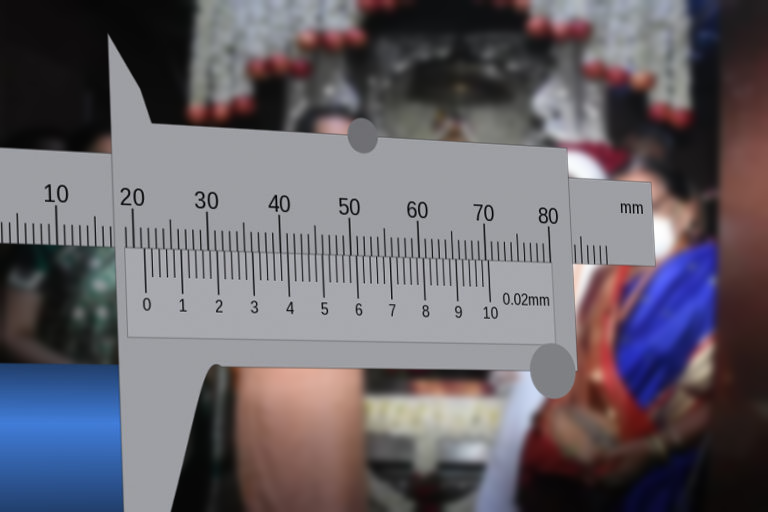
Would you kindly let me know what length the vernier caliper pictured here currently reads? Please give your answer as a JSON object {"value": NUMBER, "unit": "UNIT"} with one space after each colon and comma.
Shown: {"value": 21.4, "unit": "mm"}
